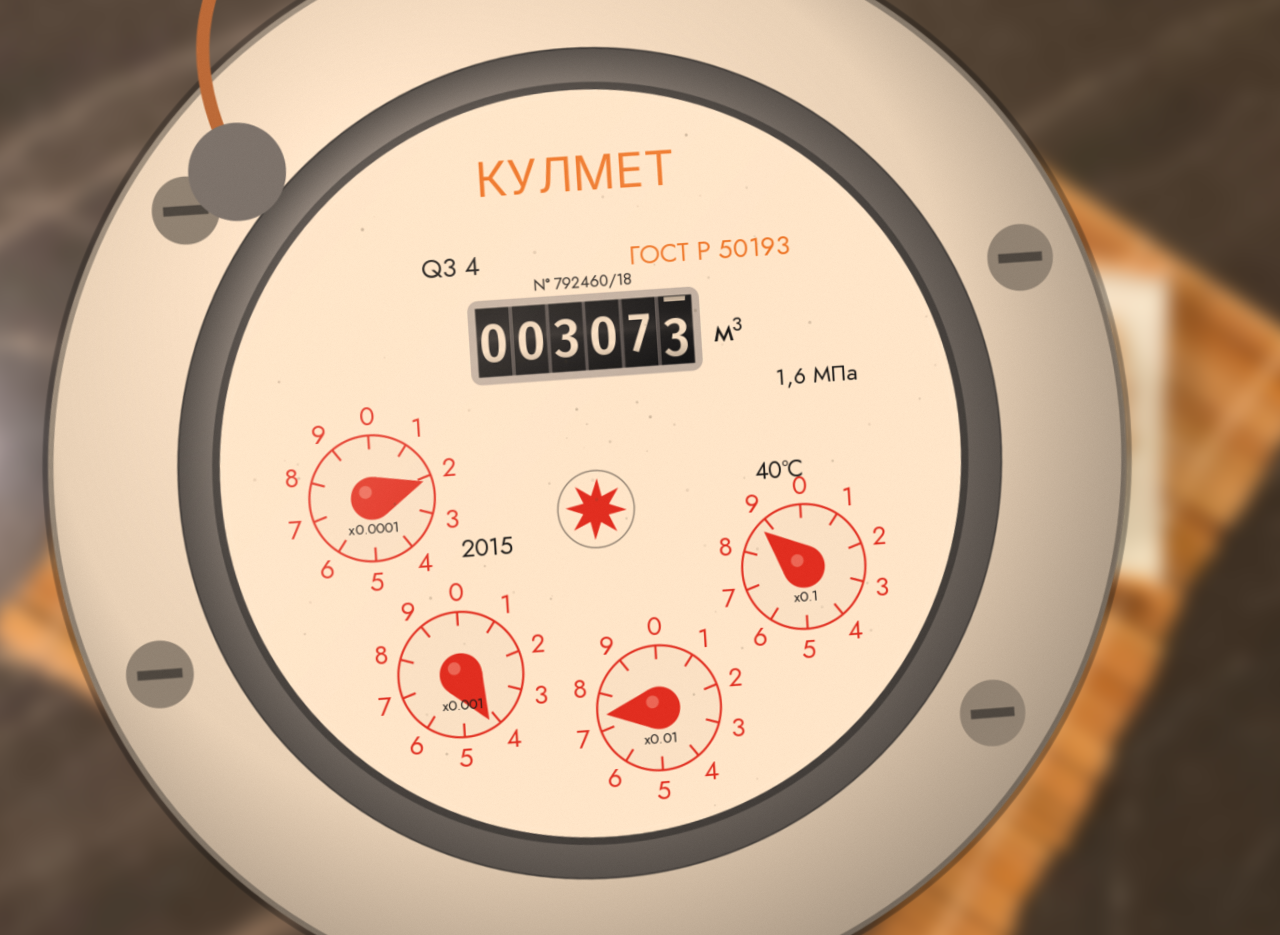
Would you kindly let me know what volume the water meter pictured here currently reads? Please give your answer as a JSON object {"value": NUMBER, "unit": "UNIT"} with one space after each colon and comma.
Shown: {"value": 3072.8742, "unit": "m³"}
